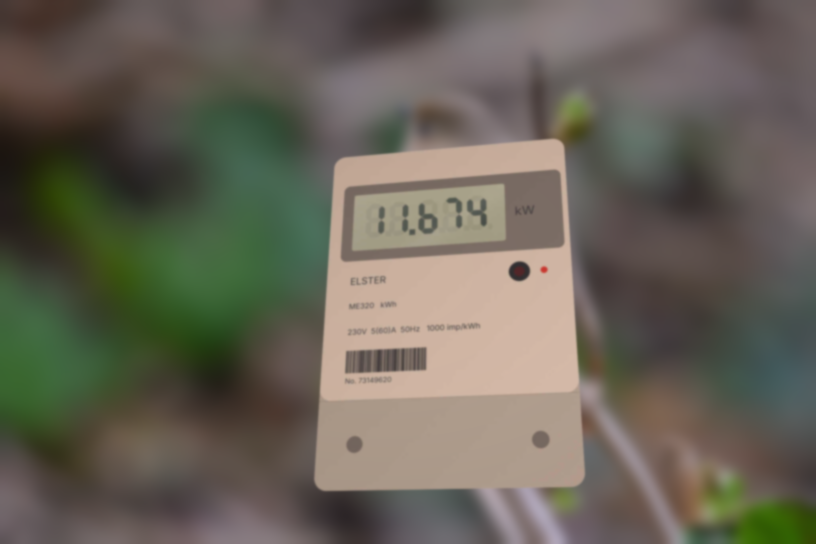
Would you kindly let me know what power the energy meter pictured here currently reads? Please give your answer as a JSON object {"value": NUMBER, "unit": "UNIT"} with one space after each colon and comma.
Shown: {"value": 11.674, "unit": "kW"}
